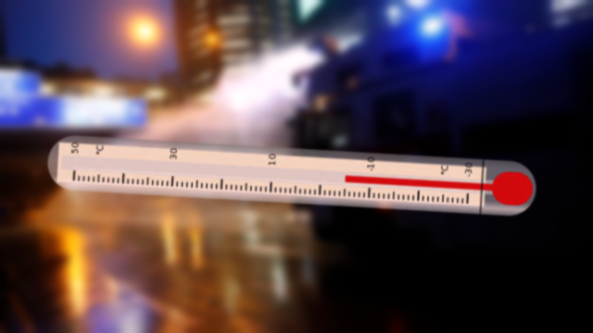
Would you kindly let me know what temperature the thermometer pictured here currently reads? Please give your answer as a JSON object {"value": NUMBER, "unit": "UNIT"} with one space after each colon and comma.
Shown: {"value": -5, "unit": "°C"}
